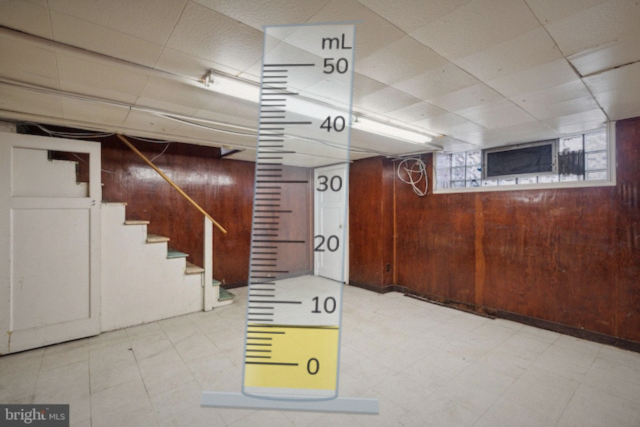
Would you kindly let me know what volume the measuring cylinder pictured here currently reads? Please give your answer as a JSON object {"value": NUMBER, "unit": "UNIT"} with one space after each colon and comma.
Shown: {"value": 6, "unit": "mL"}
